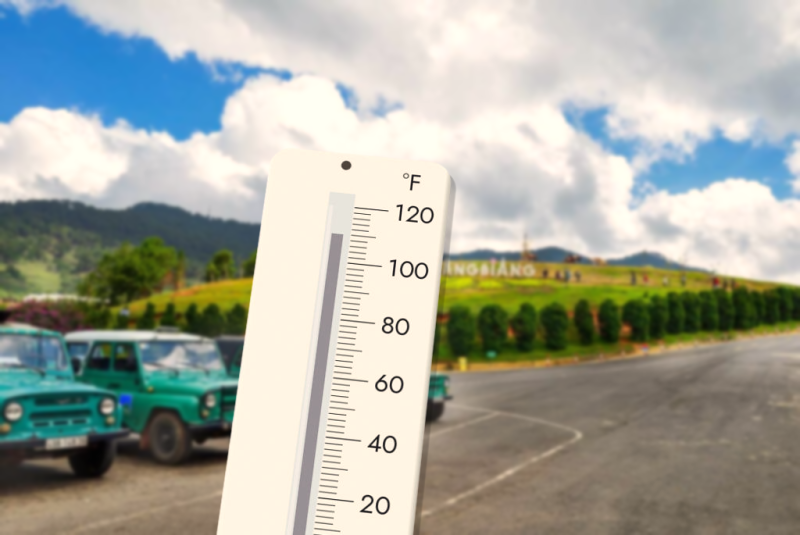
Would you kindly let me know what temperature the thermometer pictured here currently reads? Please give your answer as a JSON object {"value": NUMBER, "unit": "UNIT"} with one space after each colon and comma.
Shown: {"value": 110, "unit": "°F"}
